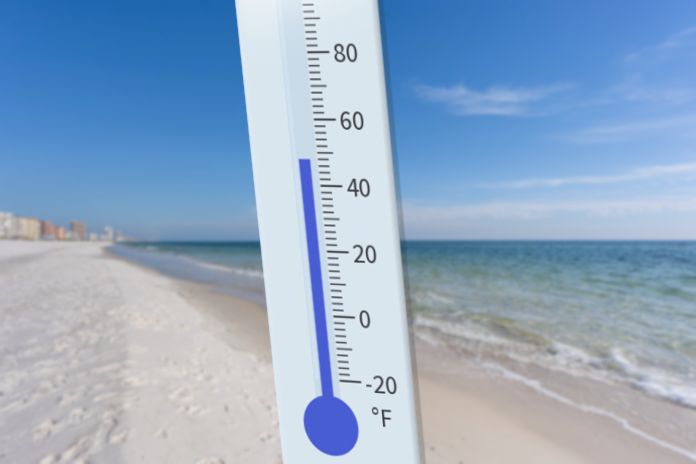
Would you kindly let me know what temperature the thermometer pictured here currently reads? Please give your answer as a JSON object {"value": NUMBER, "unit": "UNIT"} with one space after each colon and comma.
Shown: {"value": 48, "unit": "°F"}
